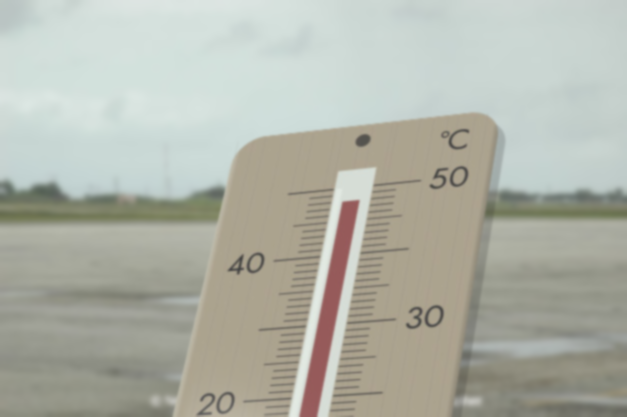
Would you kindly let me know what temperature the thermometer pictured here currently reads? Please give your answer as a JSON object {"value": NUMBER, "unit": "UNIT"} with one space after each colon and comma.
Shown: {"value": 48, "unit": "°C"}
